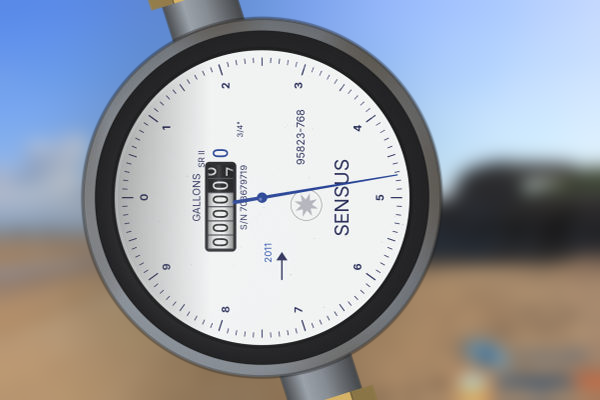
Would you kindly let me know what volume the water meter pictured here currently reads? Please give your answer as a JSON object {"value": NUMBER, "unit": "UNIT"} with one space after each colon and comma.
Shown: {"value": 64.7, "unit": "gal"}
